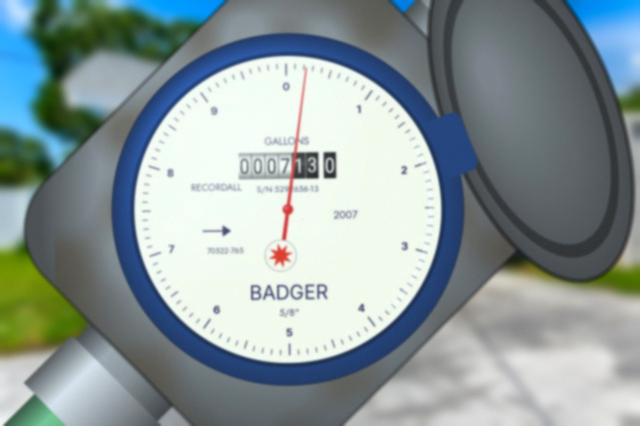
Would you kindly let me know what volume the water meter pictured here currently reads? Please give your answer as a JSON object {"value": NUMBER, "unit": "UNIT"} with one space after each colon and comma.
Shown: {"value": 7130.2, "unit": "gal"}
